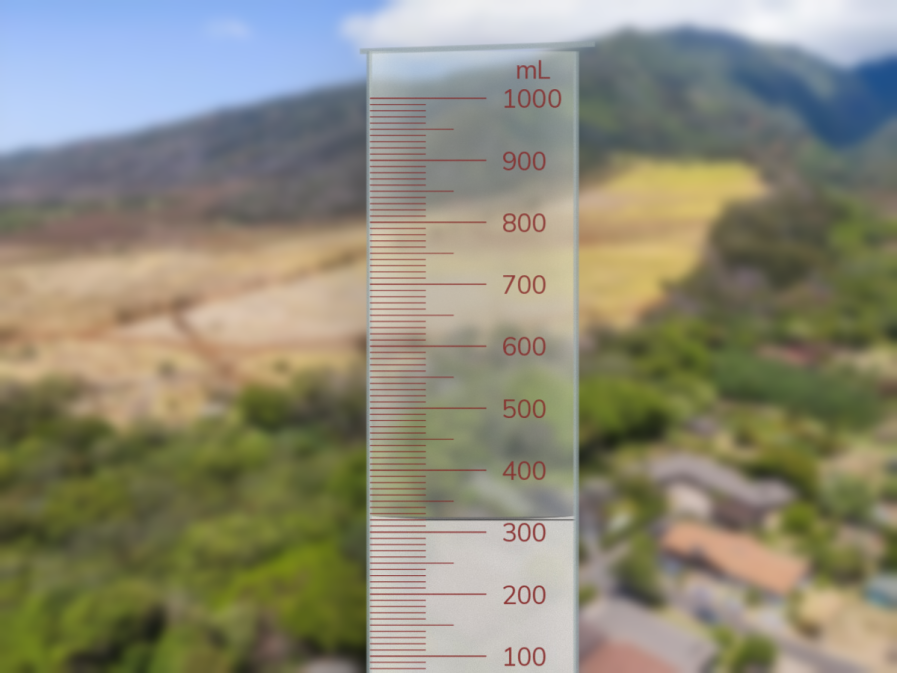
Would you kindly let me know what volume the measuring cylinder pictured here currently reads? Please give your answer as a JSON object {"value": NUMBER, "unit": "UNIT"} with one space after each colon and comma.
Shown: {"value": 320, "unit": "mL"}
